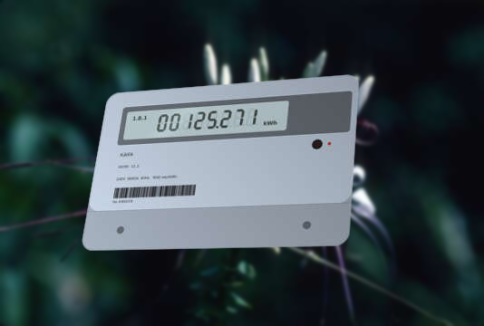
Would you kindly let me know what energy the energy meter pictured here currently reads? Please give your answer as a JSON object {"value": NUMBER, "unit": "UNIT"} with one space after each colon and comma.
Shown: {"value": 125.271, "unit": "kWh"}
